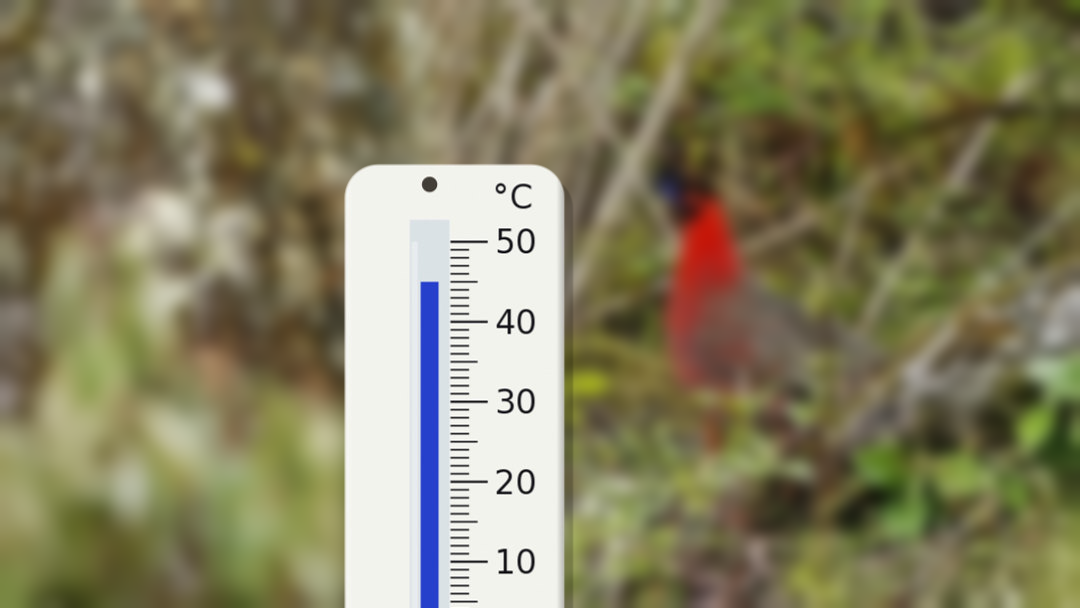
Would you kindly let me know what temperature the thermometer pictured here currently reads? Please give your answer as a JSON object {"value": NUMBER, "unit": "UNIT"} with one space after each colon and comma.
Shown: {"value": 45, "unit": "°C"}
